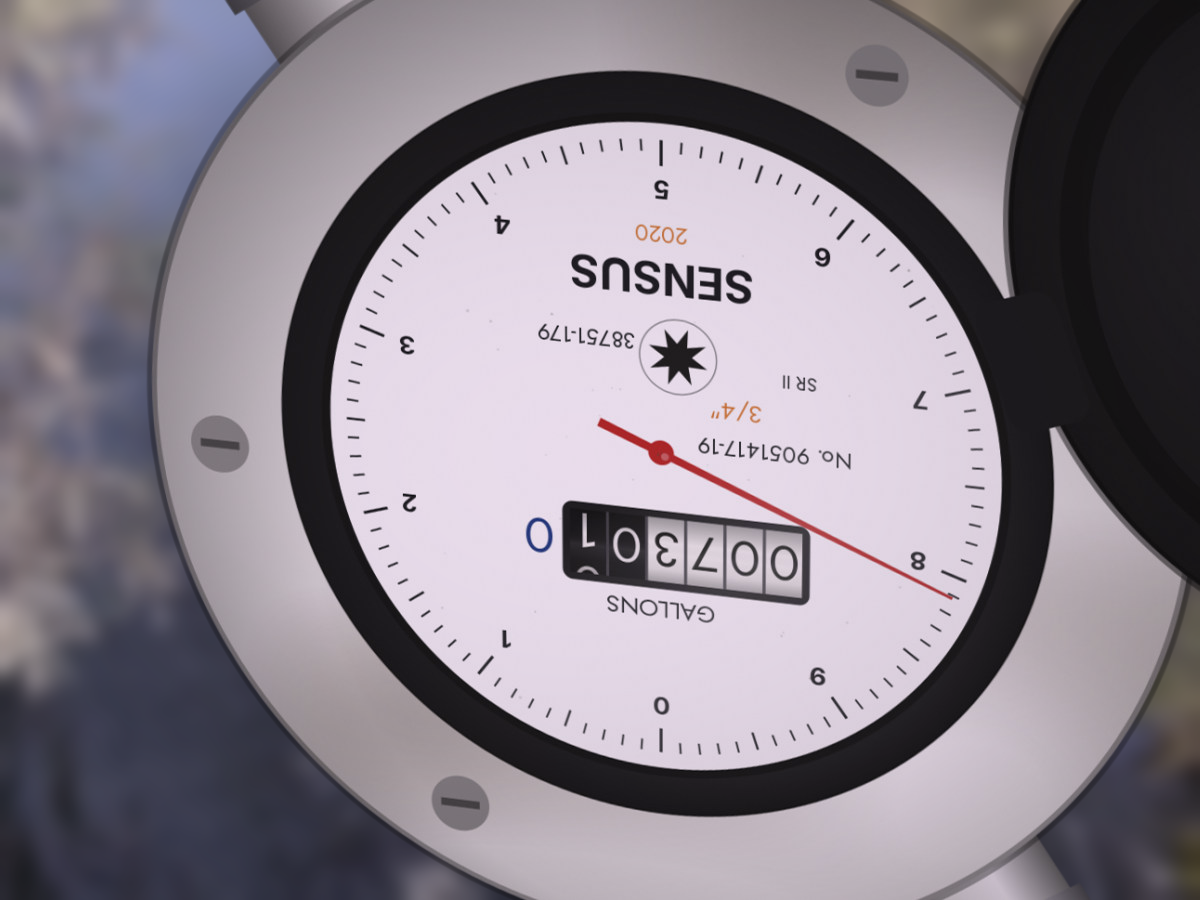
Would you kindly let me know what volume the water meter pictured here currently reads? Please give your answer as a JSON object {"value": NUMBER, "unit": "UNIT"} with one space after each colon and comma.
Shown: {"value": 73008.1, "unit": "gal"}
